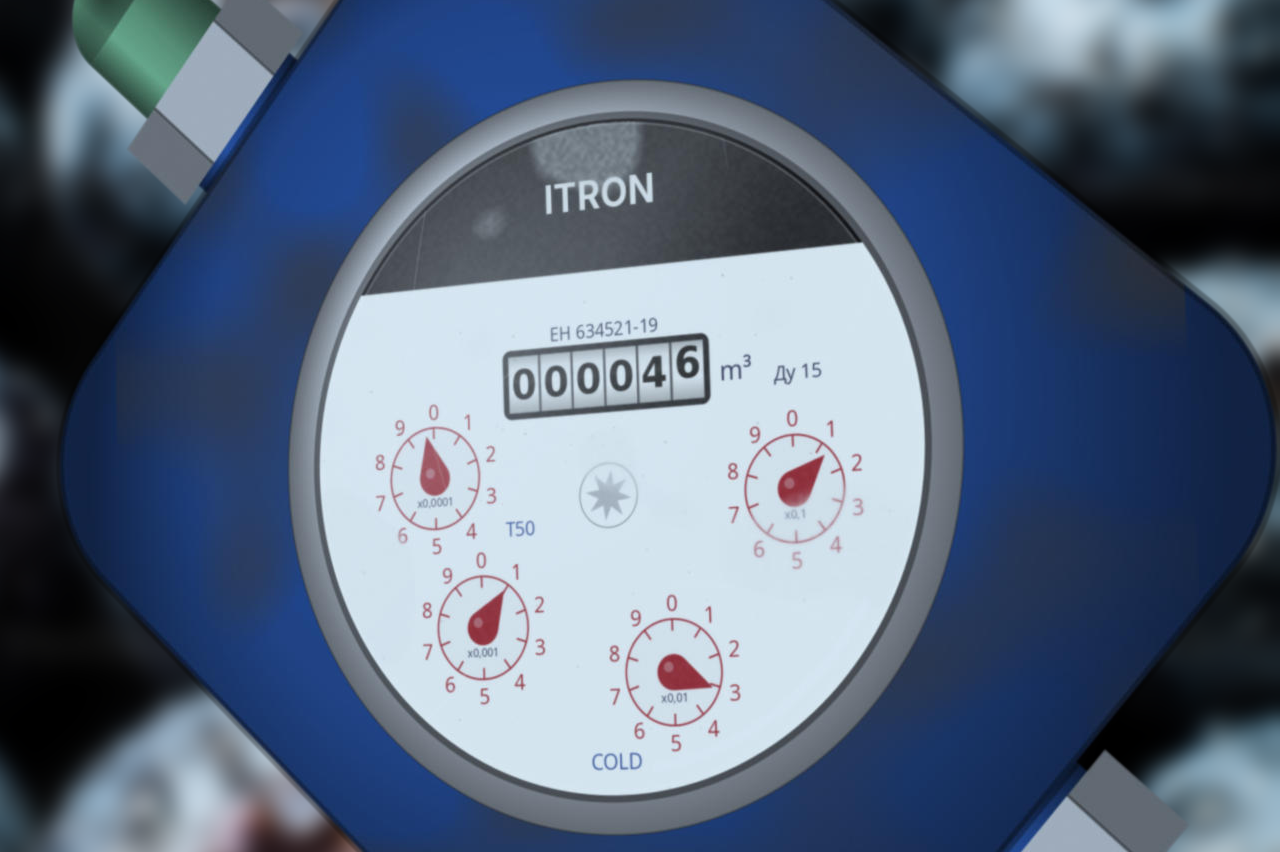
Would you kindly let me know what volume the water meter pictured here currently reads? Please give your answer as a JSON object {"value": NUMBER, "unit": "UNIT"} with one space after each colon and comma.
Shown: {"value": 46.1309, "unit": "m³"}
